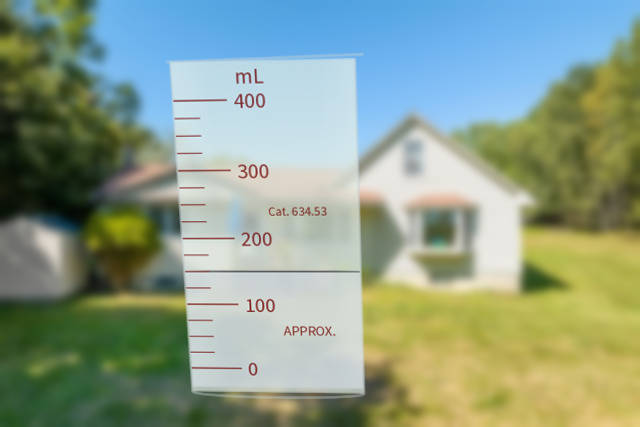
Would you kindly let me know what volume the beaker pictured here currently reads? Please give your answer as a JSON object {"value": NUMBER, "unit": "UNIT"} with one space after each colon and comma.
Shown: {"value": 150, "unit": "mL"}
